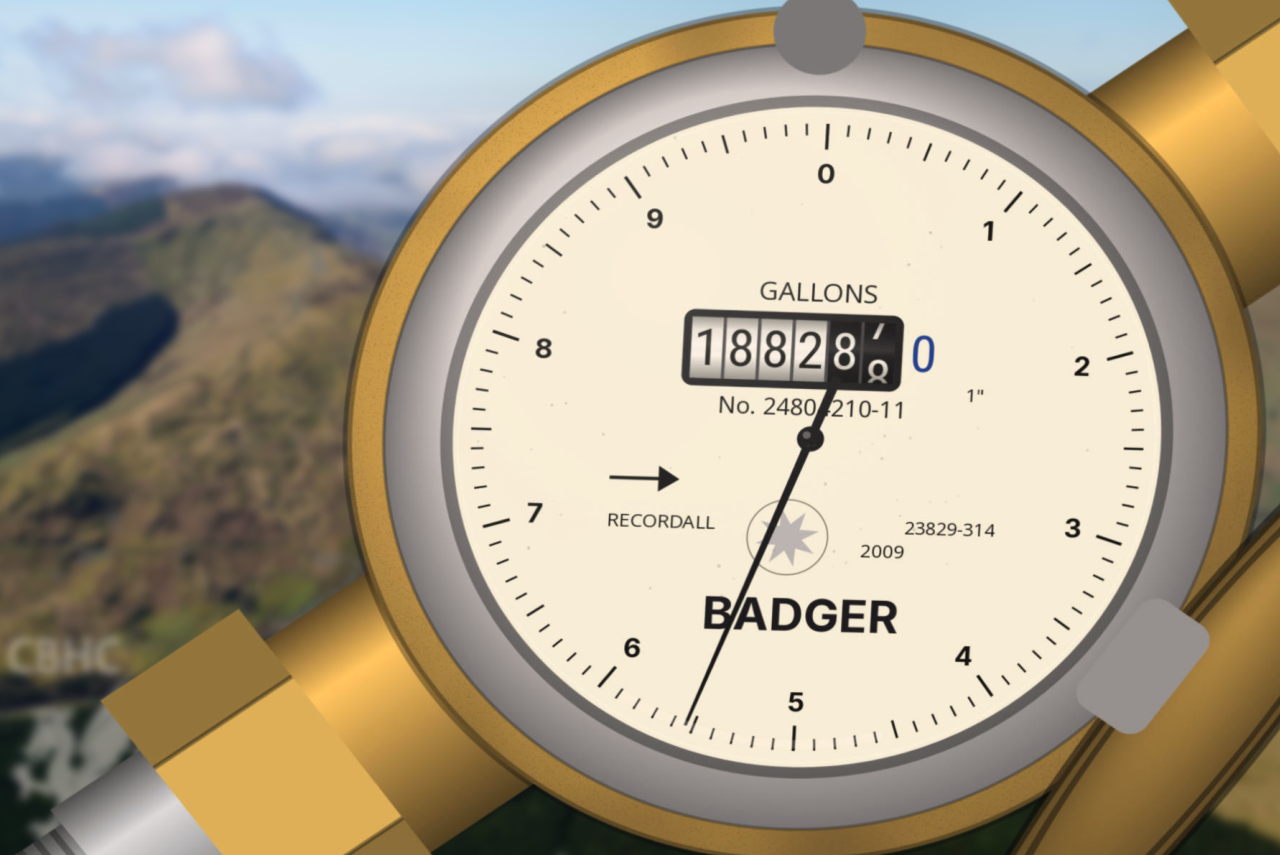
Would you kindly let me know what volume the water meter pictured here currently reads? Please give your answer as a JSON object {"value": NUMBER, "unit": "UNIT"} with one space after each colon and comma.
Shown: {"value": 1882875.5, "unit": "gal"}
